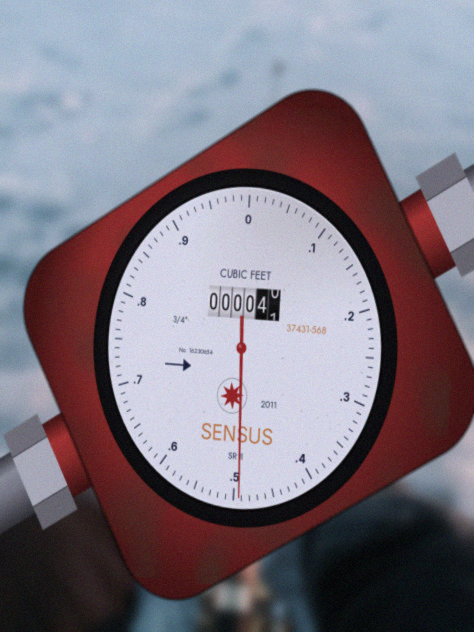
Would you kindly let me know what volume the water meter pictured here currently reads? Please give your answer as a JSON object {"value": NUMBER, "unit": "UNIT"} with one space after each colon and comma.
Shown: {"value": 40.49, "unit": "ft³"}
